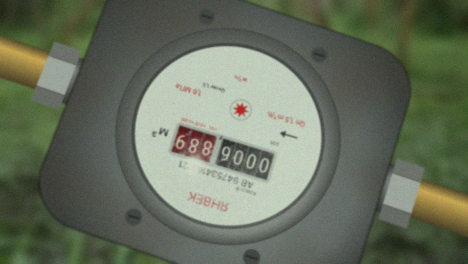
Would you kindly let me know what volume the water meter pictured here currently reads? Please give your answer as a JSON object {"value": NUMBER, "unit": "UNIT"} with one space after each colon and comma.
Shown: {"value": 6.889, "unit": "m³"}
